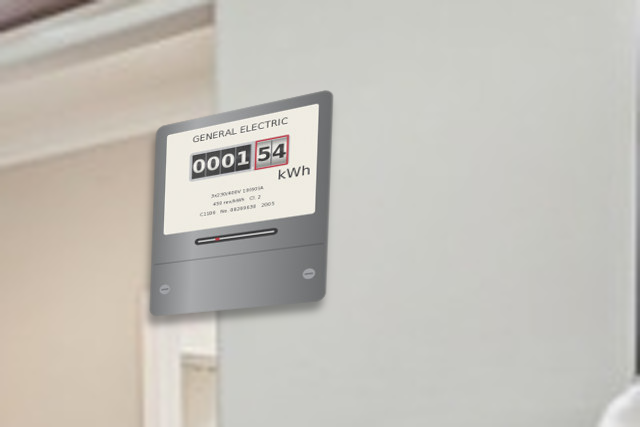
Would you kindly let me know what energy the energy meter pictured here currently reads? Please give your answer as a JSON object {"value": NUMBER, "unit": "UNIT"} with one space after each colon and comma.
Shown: {"value": 1.54, "unit": "kWh"}
